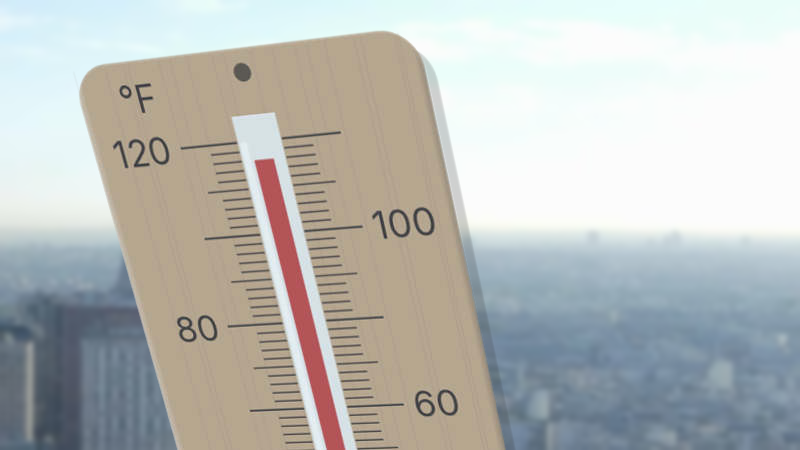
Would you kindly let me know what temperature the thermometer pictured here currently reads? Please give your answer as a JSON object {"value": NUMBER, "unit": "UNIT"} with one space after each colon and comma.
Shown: {"value": 116, "unit": "°F"}
